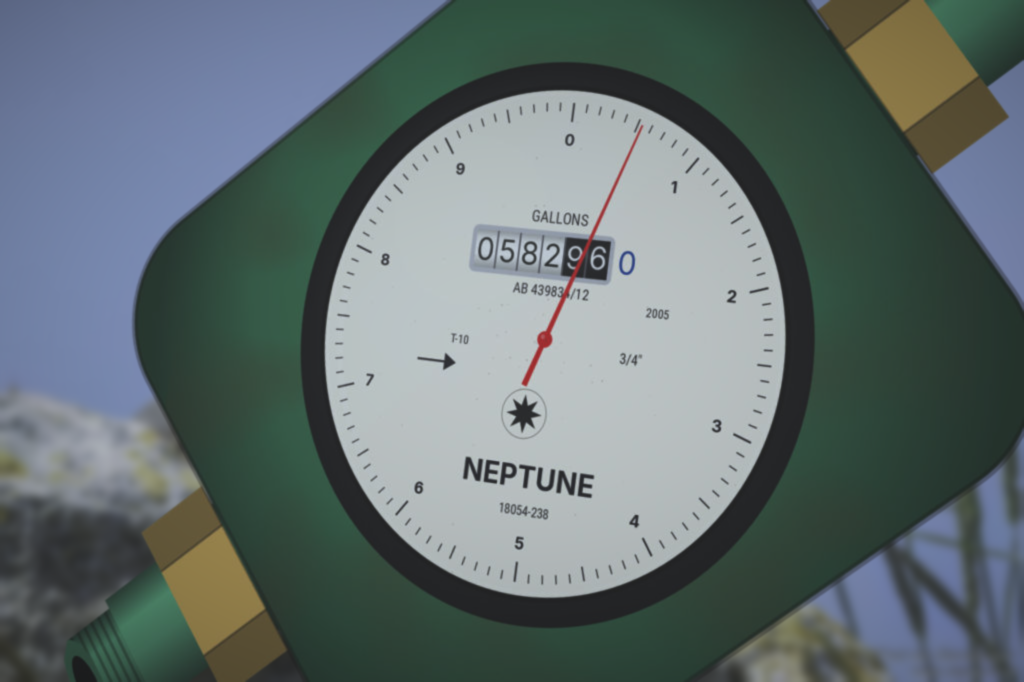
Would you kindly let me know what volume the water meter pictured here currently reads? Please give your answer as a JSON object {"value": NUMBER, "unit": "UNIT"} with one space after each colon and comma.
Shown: {"value": 582960.5, "unit": "gal"}
